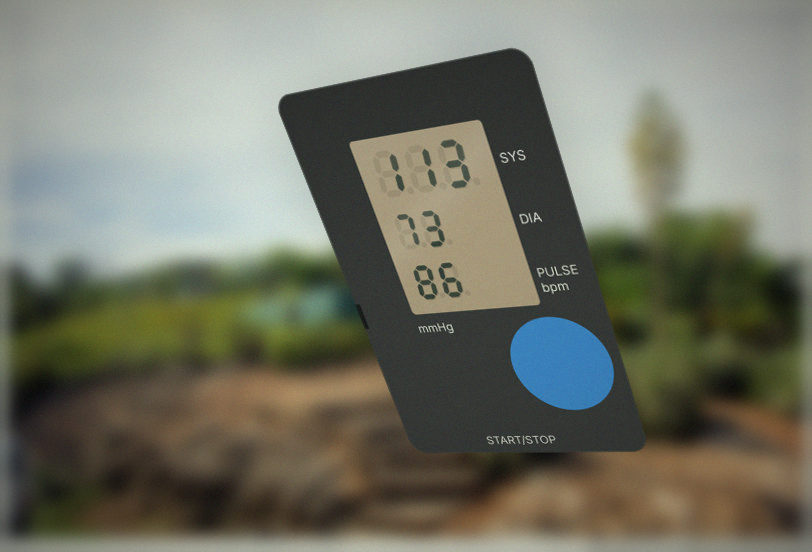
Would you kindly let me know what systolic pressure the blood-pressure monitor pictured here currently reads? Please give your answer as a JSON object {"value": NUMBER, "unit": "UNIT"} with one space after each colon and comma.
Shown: {"value": 113, "unit": "mmHg"}
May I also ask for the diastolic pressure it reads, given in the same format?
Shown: {"value": 73, "unit": "mmHg"}
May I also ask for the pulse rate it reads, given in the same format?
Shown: {"value": 86, "unit": "bpm"}
